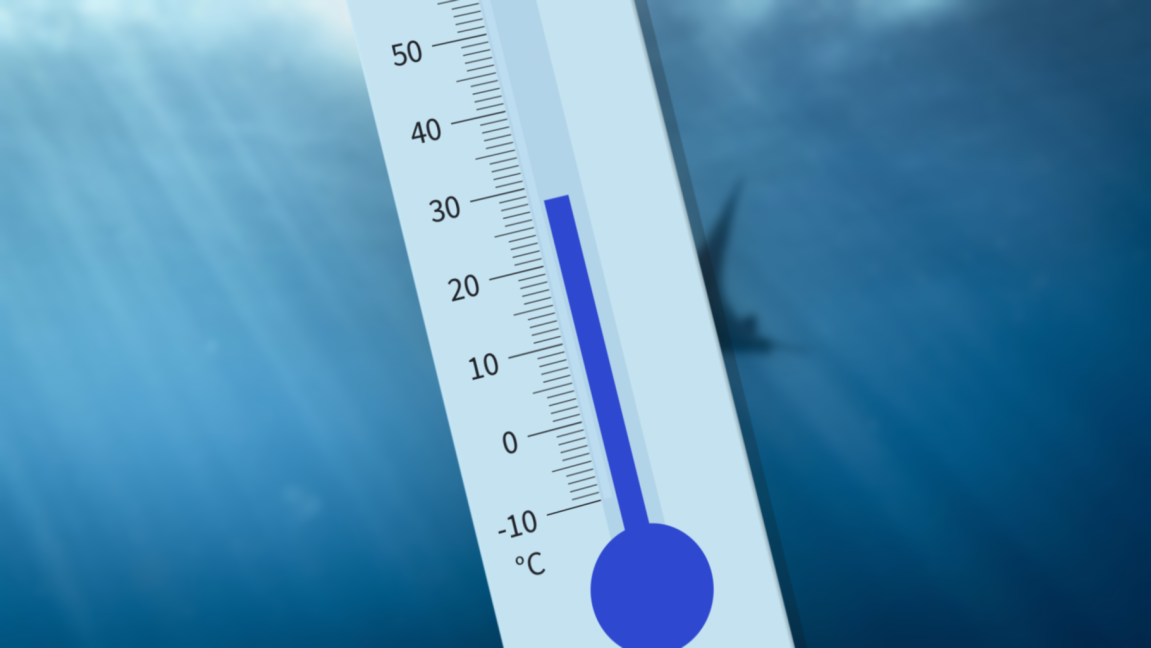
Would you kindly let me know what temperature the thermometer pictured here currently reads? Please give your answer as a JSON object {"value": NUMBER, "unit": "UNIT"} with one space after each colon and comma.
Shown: {"value": 28, "unit": "°C"}
